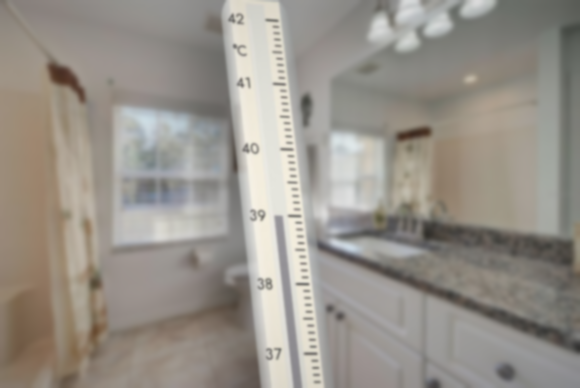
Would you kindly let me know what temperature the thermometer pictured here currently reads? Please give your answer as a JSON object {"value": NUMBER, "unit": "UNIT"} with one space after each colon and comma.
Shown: {"value": 39, "unit": "°C"}
